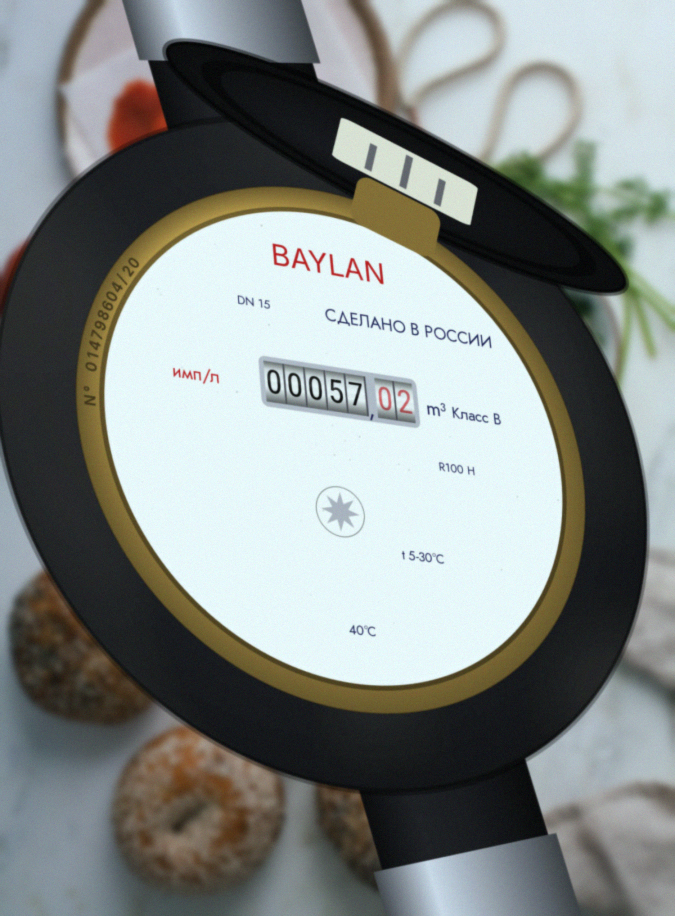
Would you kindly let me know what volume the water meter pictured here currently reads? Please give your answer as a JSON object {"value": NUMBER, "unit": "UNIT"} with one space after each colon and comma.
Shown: {"value": 57.02, "unit": "m³"}
